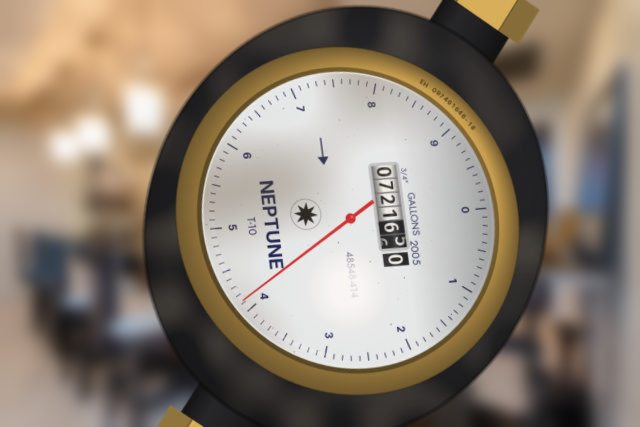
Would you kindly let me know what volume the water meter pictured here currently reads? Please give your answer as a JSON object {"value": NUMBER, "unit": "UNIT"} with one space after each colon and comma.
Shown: {"value": 721654.1, "unit": "gal"}
